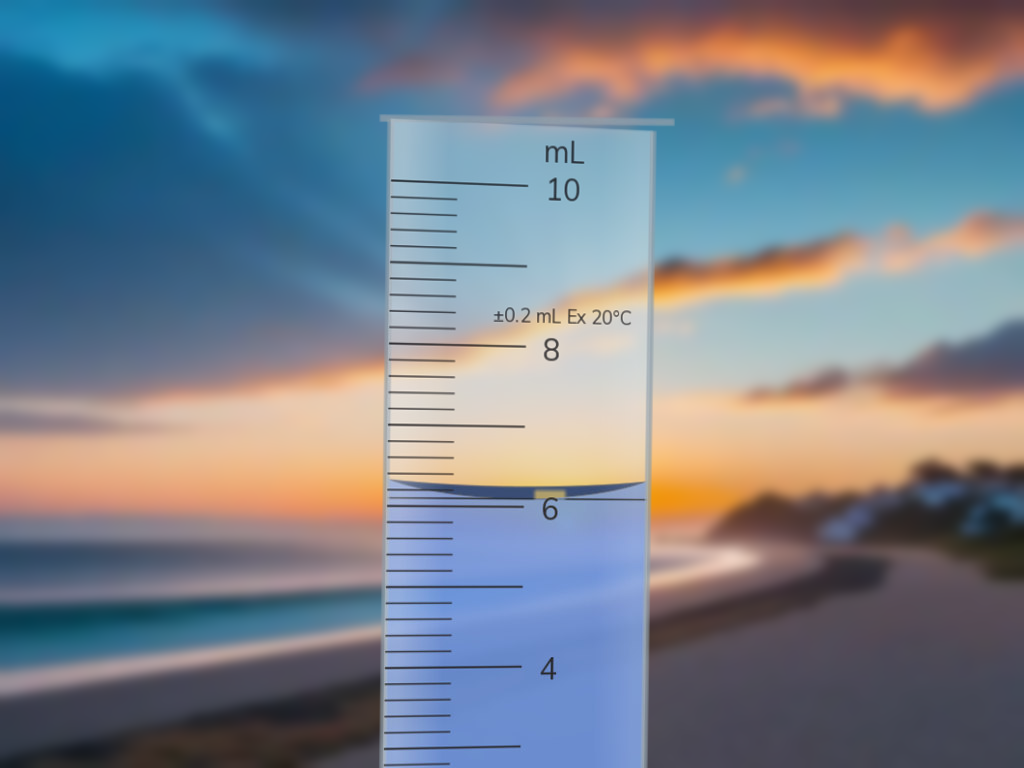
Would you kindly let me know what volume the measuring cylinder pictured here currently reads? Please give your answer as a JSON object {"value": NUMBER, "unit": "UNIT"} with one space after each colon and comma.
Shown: {"value": 6.1, "unit": "mL"}
